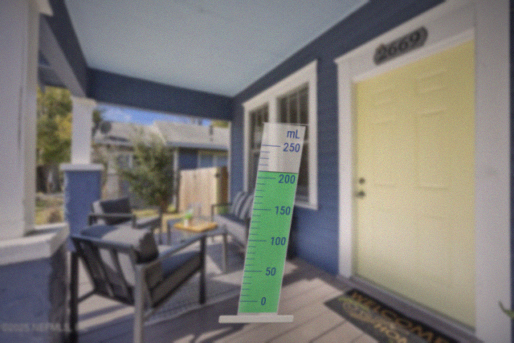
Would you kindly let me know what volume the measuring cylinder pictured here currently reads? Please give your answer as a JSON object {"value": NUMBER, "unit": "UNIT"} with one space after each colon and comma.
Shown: {"value": 210, "unit": "mL"}
